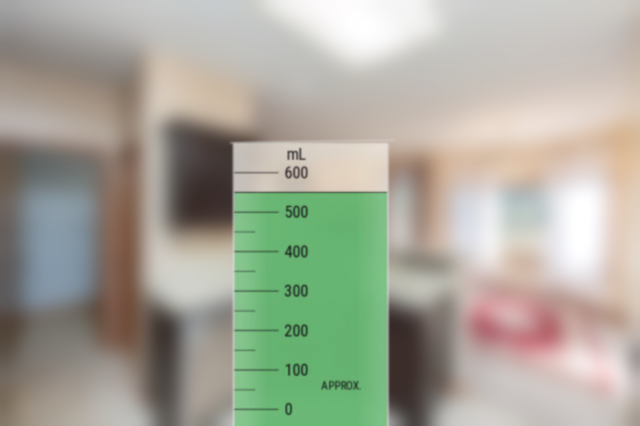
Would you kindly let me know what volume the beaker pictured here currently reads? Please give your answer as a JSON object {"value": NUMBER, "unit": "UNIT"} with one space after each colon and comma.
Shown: {"value": 550, "unit": "mL"}
